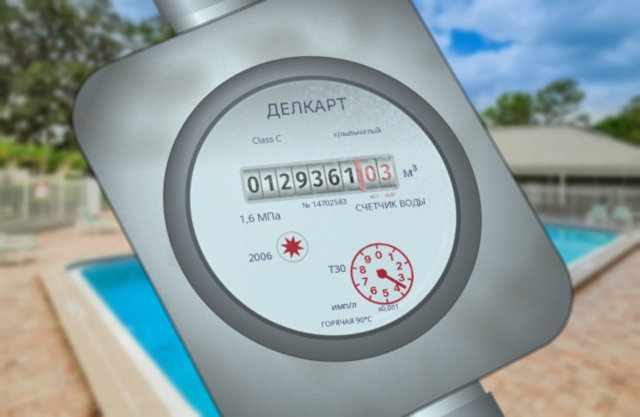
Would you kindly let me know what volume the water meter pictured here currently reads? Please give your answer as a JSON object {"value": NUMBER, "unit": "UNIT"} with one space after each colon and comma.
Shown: {"value": 129361.033, "unit": "m³"}
